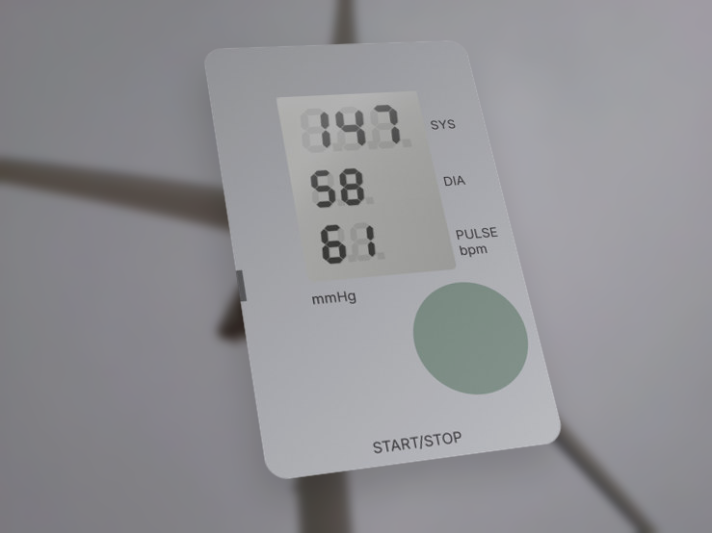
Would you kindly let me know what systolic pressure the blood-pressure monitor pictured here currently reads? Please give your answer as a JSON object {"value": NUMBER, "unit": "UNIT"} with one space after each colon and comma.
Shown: {"value": 147, "unit": "mmHg"}
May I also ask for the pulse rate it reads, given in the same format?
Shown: {"value": 61, "unit": "bpm"}
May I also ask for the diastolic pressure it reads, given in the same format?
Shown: {"value": 58, "unit": "mmHg"}
